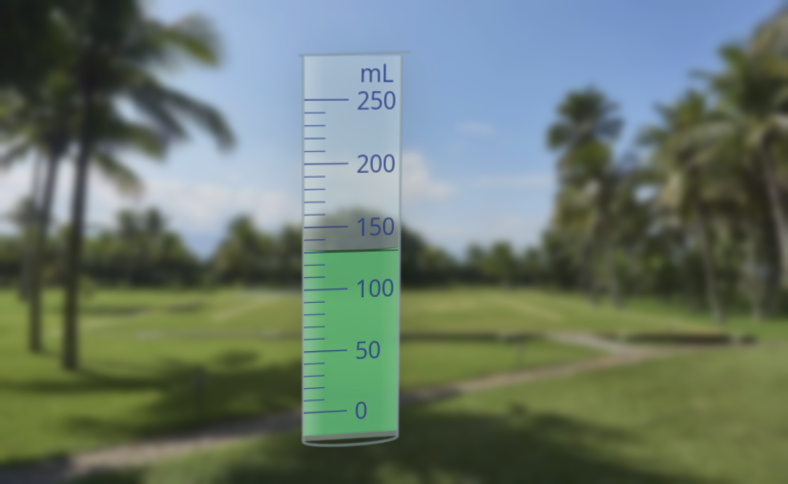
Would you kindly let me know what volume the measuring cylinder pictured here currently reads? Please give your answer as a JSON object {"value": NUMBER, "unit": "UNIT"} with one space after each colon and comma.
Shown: {"value": 130, "unit": "mL"}
